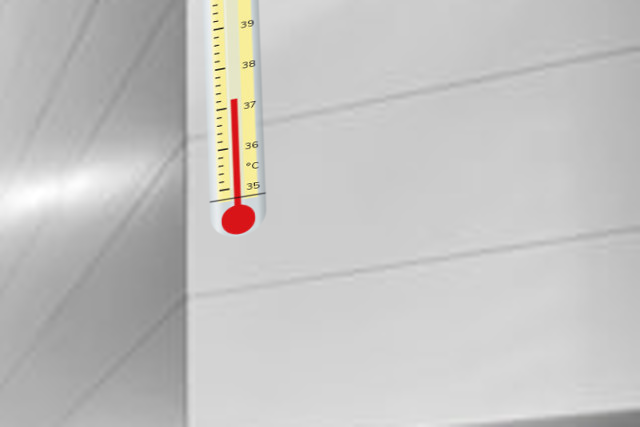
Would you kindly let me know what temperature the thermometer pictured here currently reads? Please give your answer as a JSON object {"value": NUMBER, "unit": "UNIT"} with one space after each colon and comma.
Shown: {"value": 37.2, "unit": "°C"}
